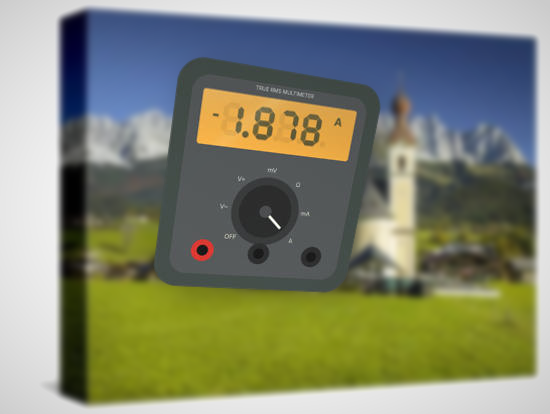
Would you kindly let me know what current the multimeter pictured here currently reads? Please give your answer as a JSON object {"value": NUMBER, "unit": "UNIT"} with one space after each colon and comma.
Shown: {"value": -1.878, "unit": "A"}
